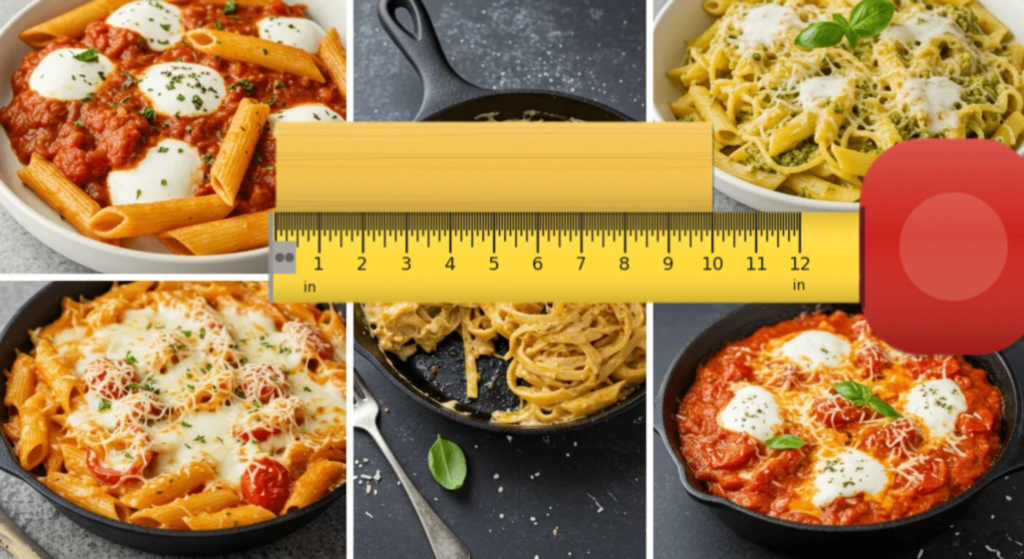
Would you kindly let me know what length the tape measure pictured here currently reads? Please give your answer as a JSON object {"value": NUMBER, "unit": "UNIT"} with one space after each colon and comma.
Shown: {"value": 10, "unit": "in"}
